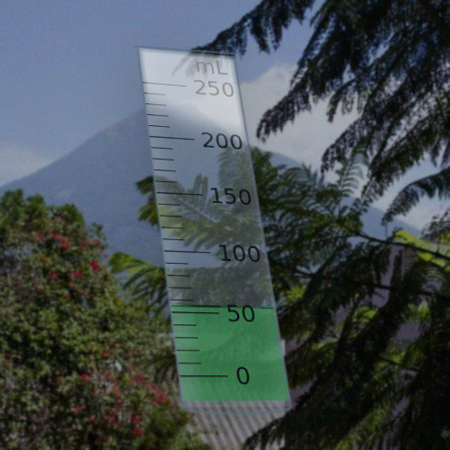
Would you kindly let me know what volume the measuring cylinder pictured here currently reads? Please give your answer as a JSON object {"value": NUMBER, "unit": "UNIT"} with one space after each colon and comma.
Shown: {"value": 55, "unit": "mL"}
